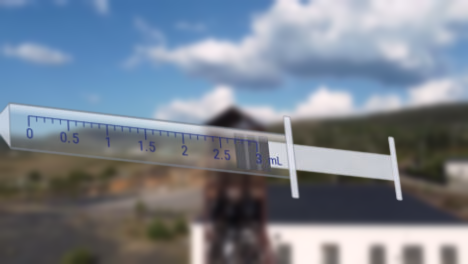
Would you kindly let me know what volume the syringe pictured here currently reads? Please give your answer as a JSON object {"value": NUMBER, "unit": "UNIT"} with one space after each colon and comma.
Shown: {"value": 2.7, "unit": "mL"}
